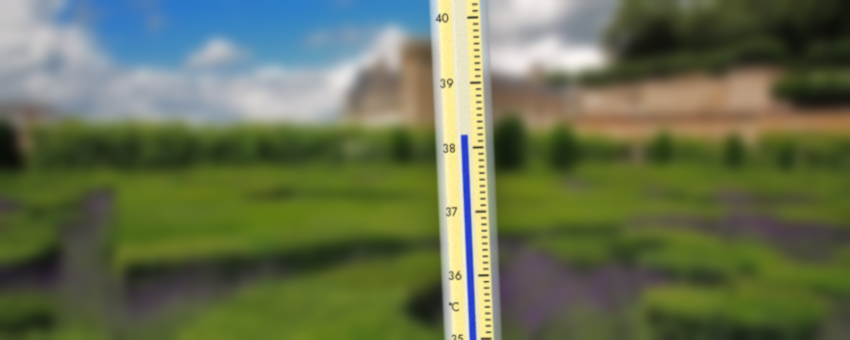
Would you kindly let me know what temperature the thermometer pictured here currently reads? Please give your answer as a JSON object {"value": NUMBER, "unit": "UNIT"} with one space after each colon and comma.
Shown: {"value": 38.2, "unit": "°C"}
